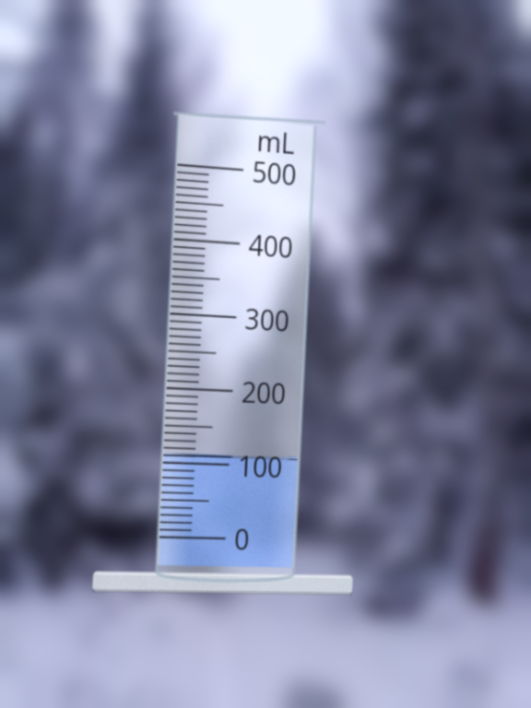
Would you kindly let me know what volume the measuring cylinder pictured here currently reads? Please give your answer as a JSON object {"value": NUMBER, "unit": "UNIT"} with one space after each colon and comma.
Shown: {"value": 110, "unit": "mL"}
